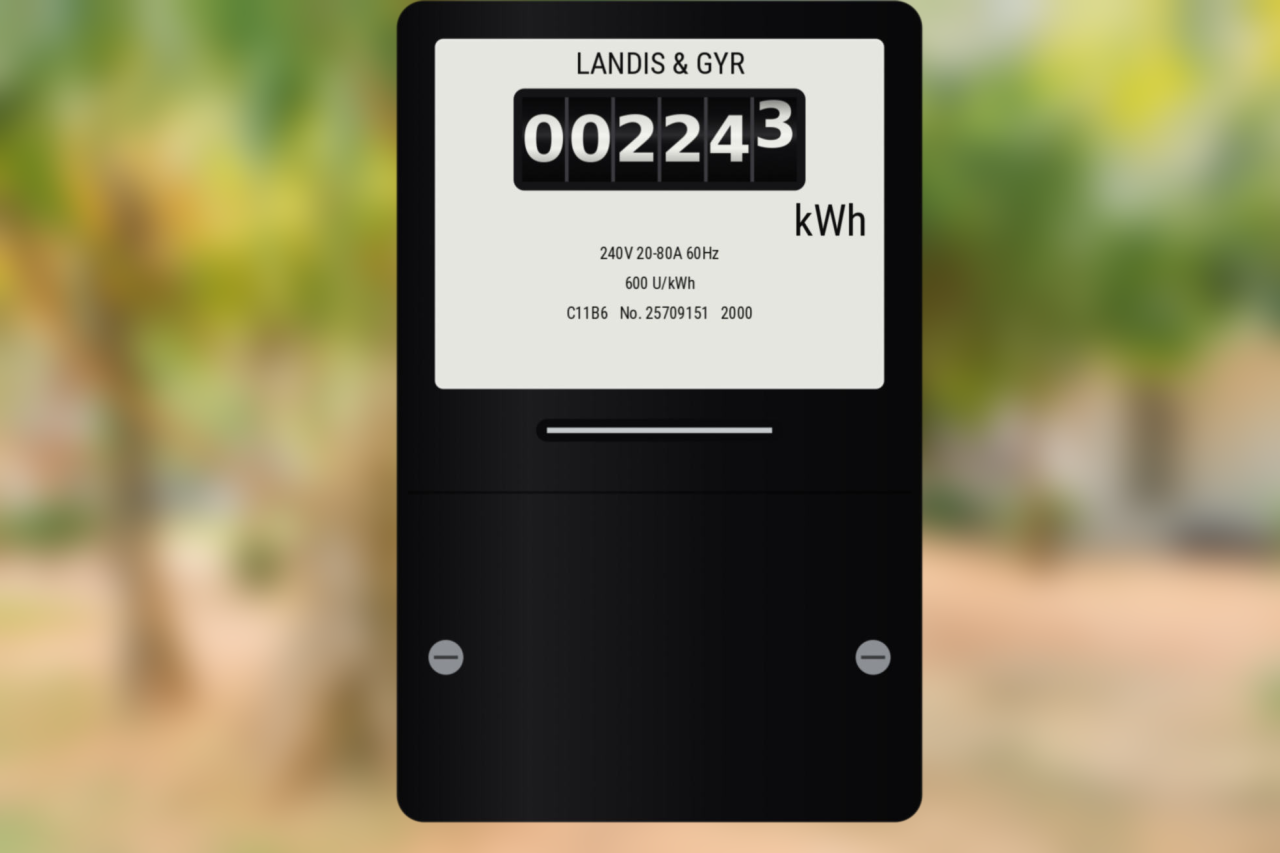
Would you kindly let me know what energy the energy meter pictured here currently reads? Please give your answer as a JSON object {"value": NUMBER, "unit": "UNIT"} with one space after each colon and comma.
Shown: {"value": 2243, "unit": "kWh"}
